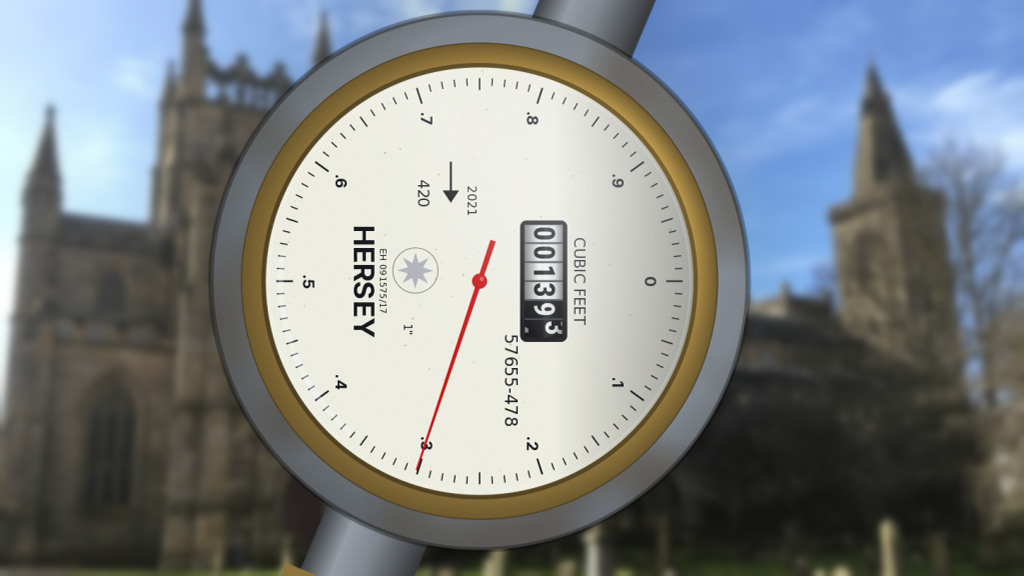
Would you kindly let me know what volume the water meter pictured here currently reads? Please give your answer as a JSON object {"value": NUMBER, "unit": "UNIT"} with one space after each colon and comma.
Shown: {"value": 1393.30, "unit": "ft³"}
